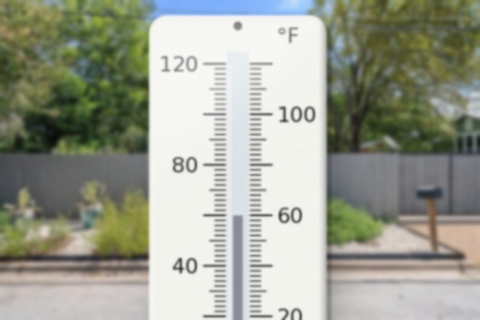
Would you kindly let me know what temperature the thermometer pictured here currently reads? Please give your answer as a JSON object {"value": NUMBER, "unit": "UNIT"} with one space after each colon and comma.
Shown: {"value": 60, "unit": "°F"}
